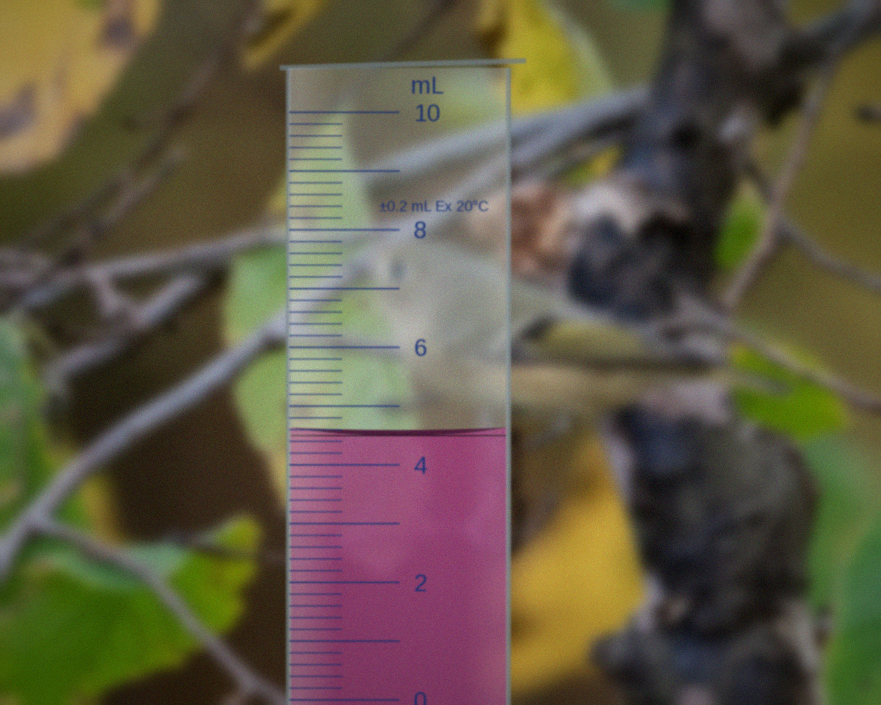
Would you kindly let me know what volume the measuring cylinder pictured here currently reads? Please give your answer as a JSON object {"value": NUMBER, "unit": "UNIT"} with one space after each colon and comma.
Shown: {"value": 4.5, "unit": "mL"}
